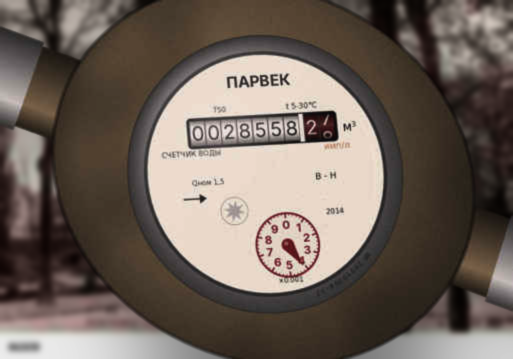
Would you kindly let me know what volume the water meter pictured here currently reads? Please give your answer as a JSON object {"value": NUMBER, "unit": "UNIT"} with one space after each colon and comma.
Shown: {"value": 28558.274, "unit": "m³"}
